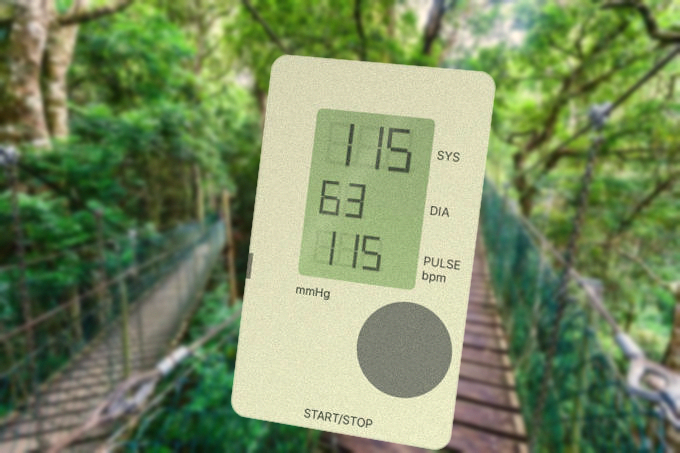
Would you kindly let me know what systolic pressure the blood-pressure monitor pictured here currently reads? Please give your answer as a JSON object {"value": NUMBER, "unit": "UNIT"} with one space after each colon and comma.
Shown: {"value": 115, "unit": "mmHg"}
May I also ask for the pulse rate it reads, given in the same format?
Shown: {"value": 115, "unit": "bpm"}
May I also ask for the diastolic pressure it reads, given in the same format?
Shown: {"value": 63, "unit": "mmHg"}
